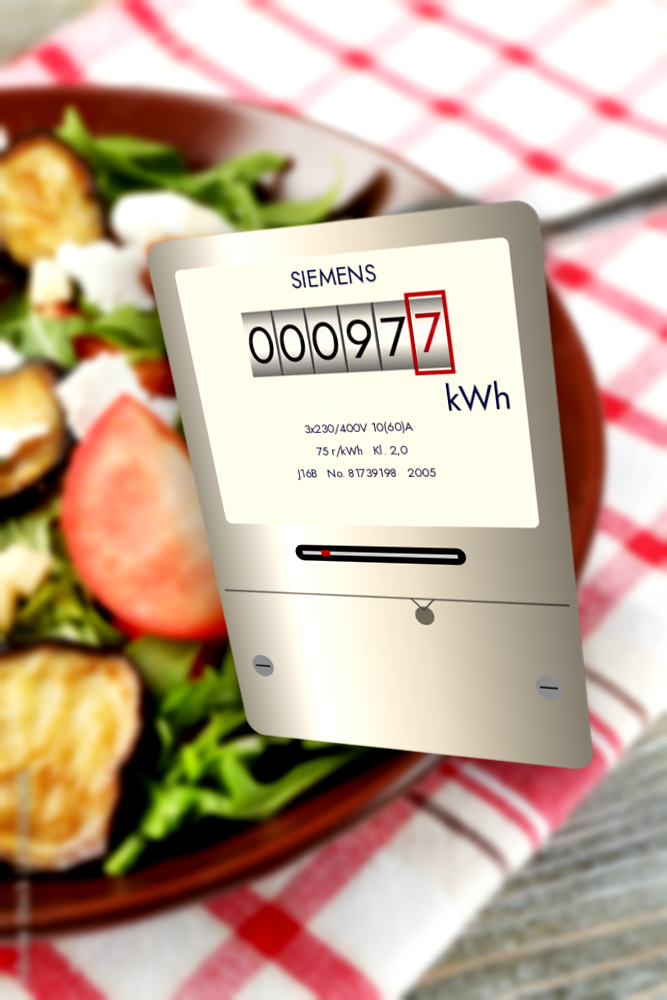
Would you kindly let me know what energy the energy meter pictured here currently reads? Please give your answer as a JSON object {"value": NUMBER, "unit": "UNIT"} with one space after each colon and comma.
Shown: {"value": 97.7, "unit": "kWh"}
